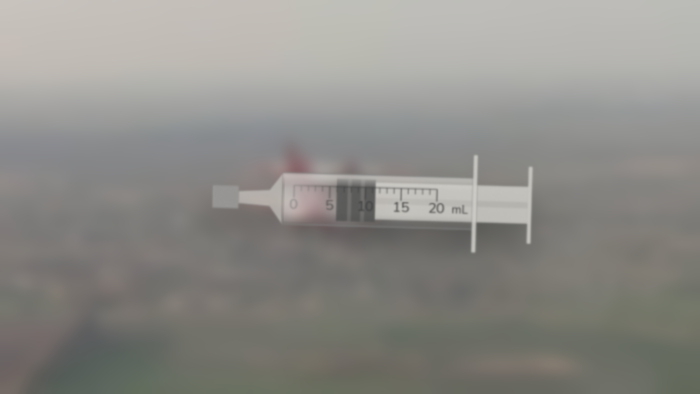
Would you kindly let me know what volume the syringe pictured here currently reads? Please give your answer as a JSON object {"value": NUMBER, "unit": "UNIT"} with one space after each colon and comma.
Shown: {"value": 6, "unit": "mL"}
